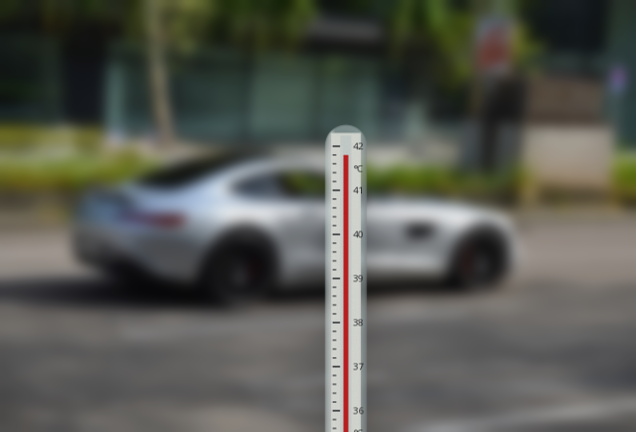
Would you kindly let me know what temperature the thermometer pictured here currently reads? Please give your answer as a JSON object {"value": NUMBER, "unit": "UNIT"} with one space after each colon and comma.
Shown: {"value": 41.8, "unit": "°C"}
